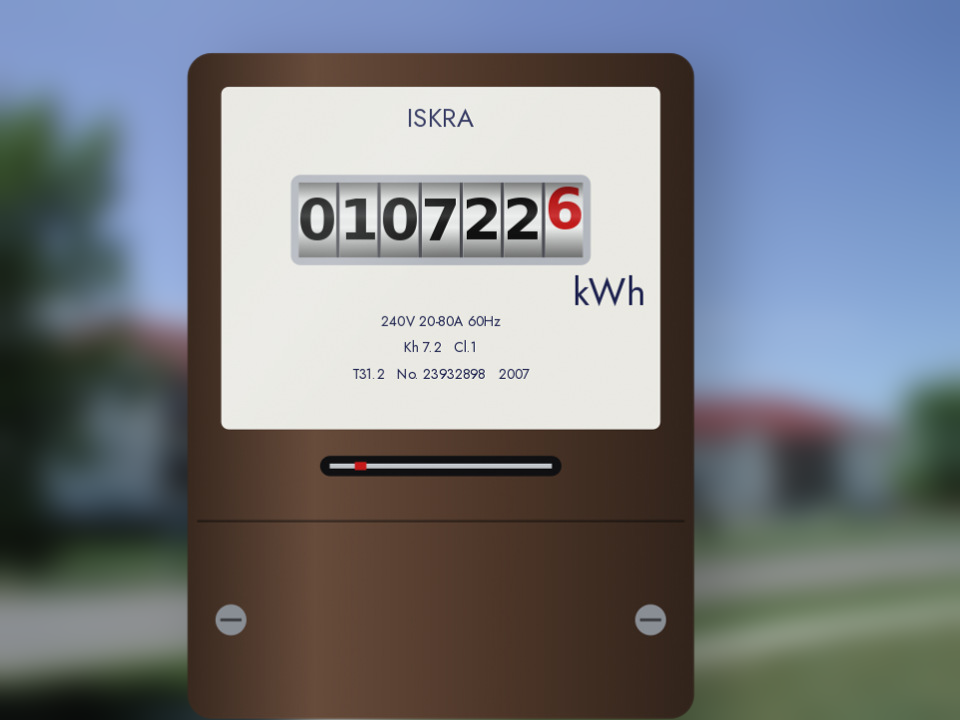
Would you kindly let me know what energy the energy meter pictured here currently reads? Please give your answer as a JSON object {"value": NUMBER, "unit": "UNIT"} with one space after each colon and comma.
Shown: {"value": 10722.6, "unit": "kWh"}
